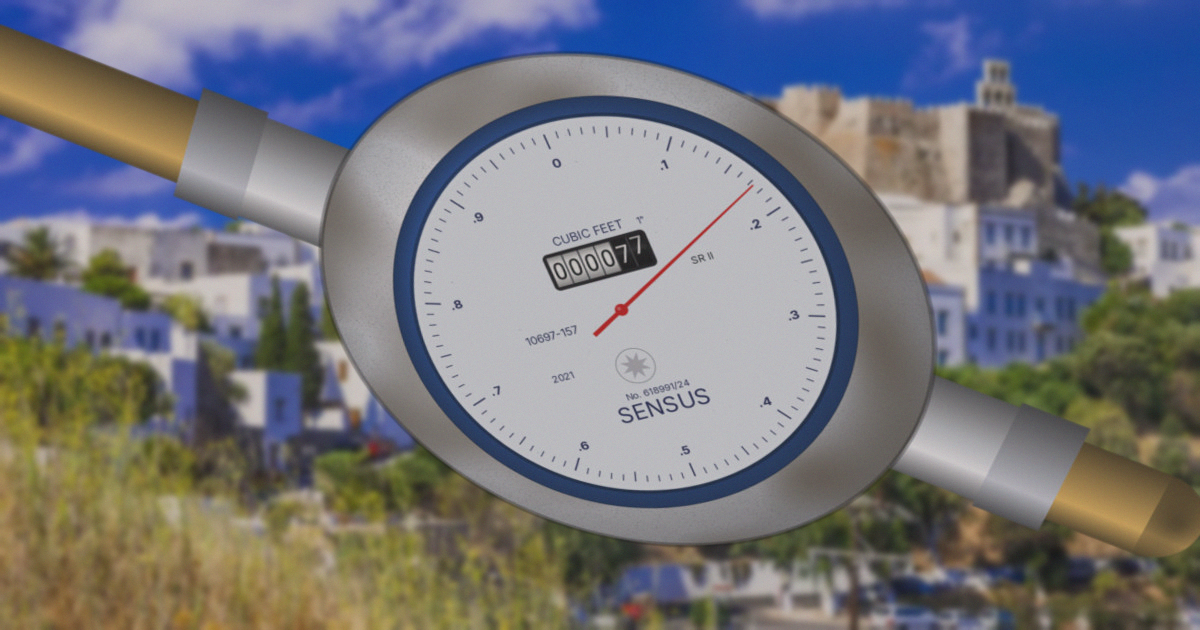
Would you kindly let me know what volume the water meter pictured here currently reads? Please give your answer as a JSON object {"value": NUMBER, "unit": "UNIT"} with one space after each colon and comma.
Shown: {"value": 77.17, "unit": "ft³"}
